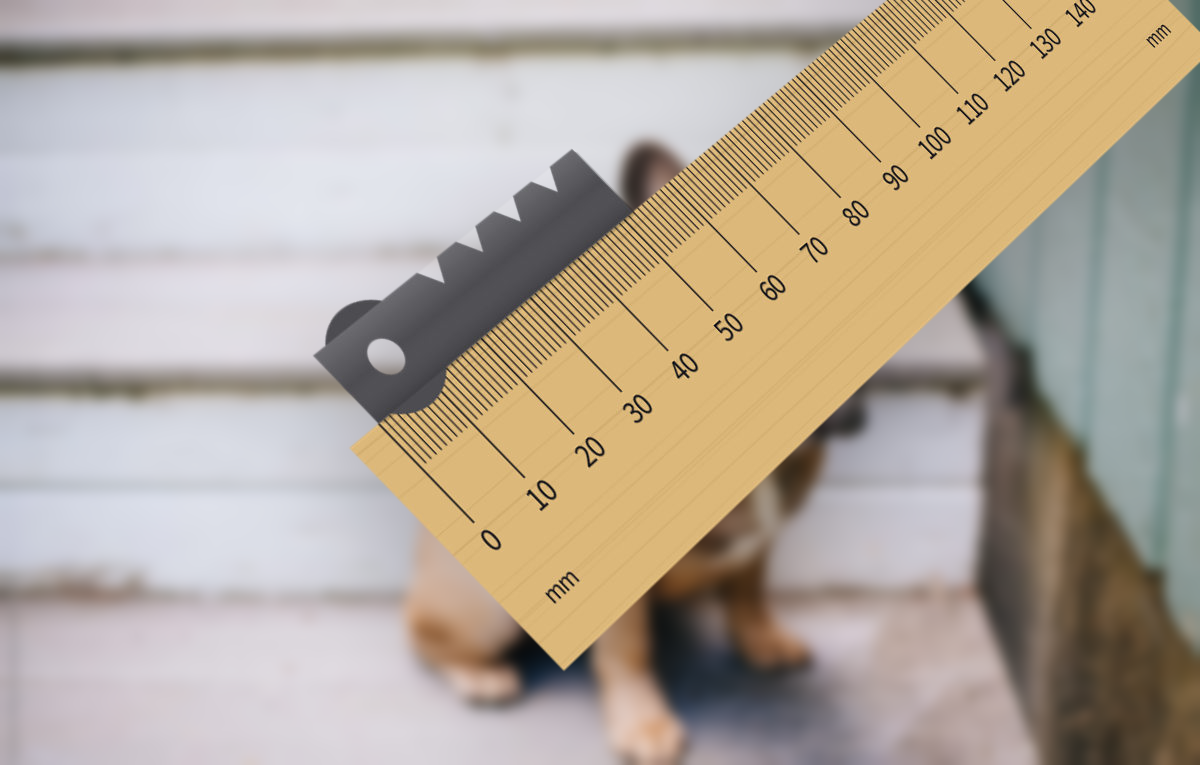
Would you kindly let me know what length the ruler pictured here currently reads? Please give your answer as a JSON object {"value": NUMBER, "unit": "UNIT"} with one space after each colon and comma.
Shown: {"value": 52, "unit": "mm"}
